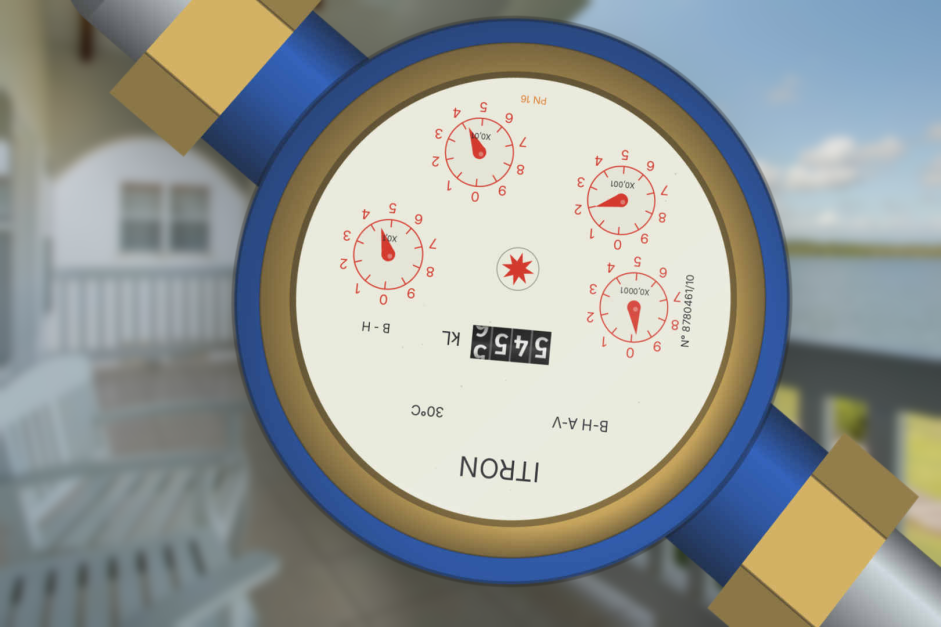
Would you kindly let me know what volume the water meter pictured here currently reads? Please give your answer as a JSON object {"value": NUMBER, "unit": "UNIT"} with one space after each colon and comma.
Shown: {"value": 5455.4419, "unit": "kL"}
